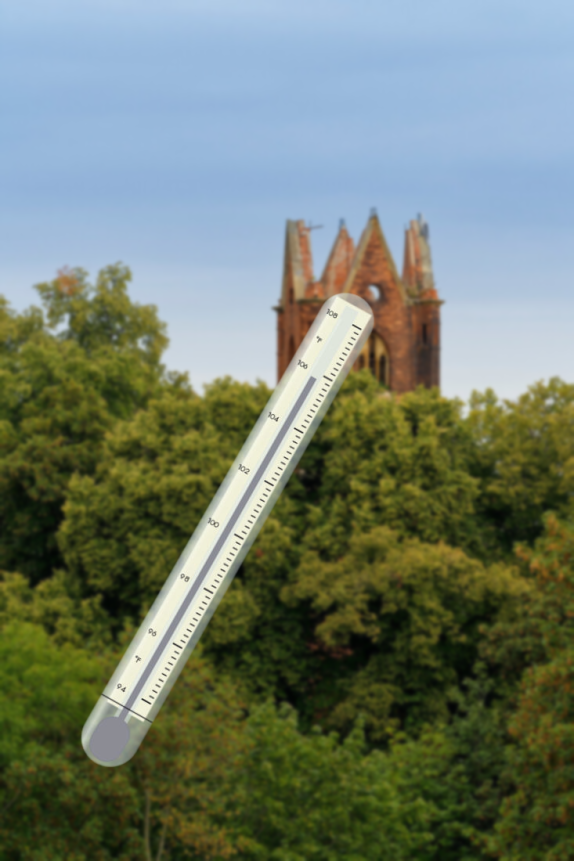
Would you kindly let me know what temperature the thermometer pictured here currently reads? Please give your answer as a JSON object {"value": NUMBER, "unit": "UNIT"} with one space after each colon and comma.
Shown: {"value": 105.8, "unit": "°F"}
